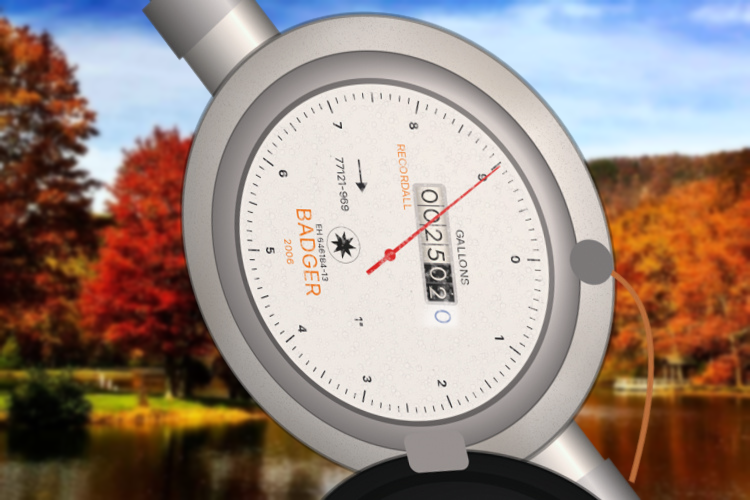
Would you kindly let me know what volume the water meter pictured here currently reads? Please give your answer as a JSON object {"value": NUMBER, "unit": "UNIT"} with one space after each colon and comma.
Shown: {"value": 25019.0, "unit": "gal"}
